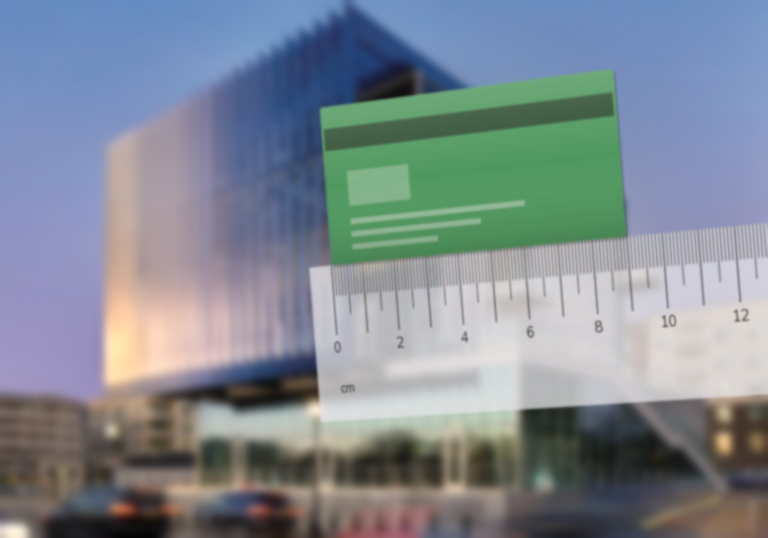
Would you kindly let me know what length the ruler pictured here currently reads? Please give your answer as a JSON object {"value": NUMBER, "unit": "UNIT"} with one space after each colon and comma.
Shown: {"value": 9, "unit": "cm"}
